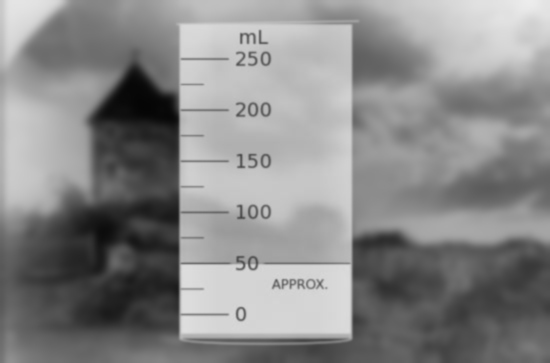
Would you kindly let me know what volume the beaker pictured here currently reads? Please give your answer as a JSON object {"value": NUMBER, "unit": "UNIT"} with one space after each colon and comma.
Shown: {"value": 50, "unit": "mL"}
